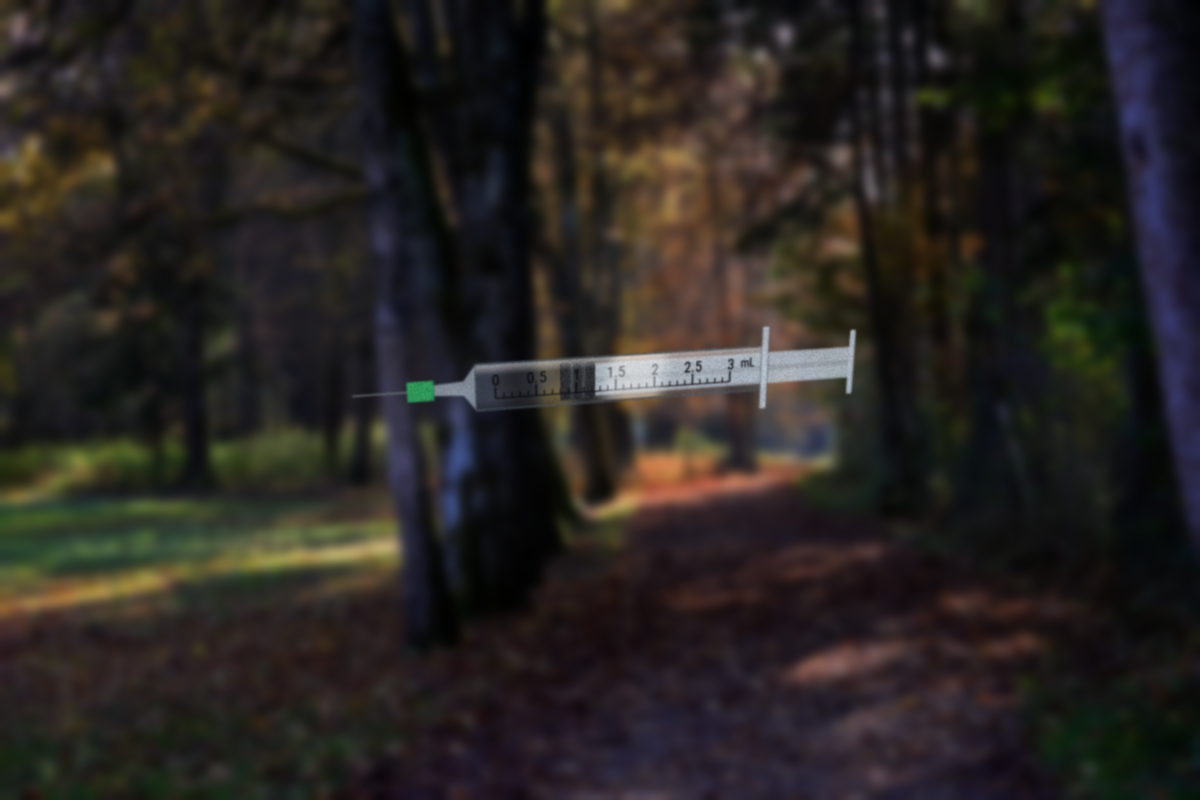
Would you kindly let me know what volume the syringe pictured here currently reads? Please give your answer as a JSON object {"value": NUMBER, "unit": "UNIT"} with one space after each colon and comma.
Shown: {"value": 0.8, "unit": "mL"}
